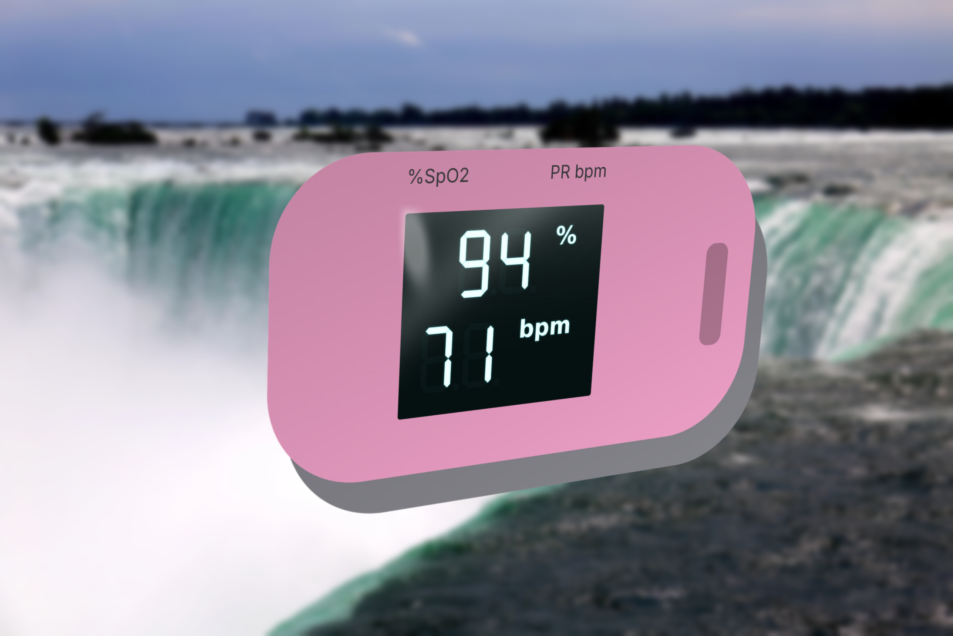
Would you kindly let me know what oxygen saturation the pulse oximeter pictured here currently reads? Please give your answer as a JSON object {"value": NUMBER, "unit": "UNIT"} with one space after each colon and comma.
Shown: {"value": 94, "unit": "%"}
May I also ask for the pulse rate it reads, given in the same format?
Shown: {"value": 71, "unit": "bpm"}
